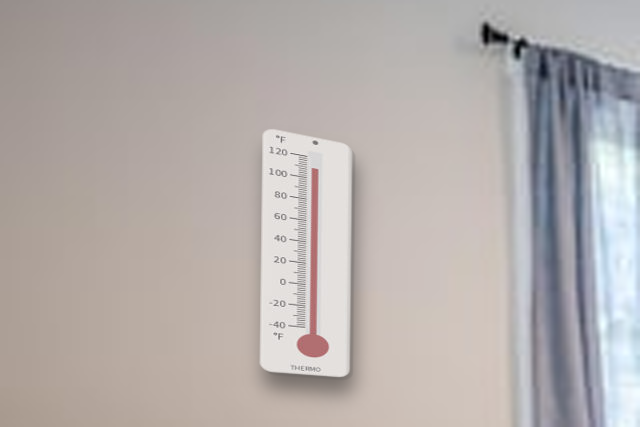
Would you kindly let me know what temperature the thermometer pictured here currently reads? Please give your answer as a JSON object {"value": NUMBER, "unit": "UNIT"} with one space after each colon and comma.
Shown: {"value": 110, "unit": "°F"}
